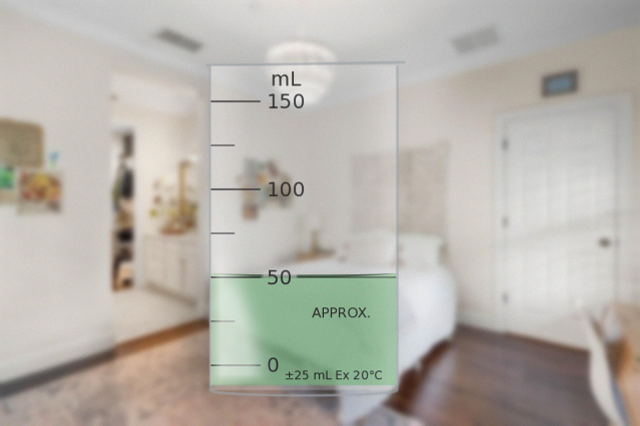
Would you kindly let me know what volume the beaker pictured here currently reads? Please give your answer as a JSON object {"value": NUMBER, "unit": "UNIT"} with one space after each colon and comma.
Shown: {"value": 50, "unit": "mL"}
